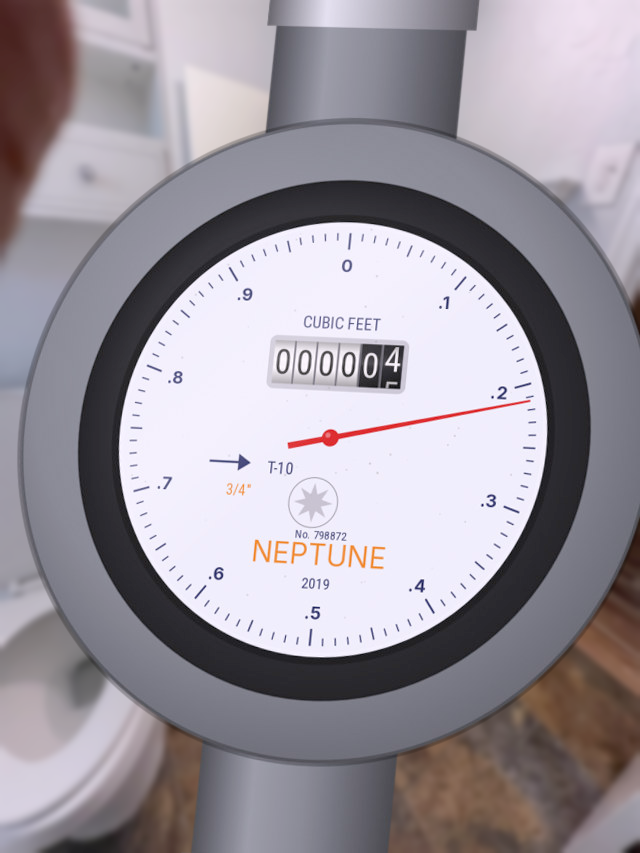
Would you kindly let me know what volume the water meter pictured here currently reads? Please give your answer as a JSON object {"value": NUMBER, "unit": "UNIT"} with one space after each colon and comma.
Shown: {"value": 4.21, "unit": "ft³"}
